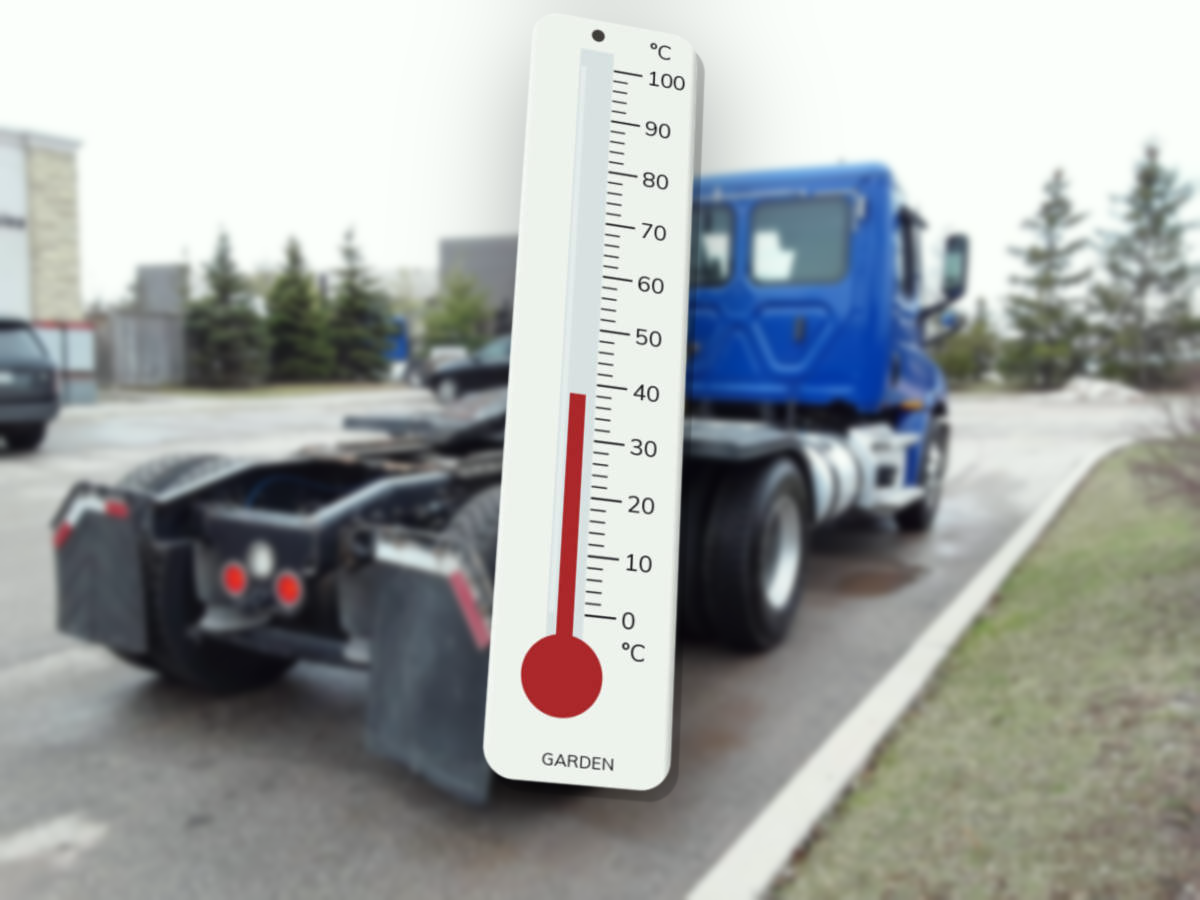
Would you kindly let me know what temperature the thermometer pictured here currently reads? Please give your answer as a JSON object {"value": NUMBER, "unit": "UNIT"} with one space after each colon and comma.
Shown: {"value": 38, "unit": "°C"}
